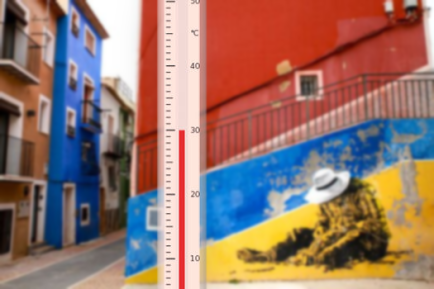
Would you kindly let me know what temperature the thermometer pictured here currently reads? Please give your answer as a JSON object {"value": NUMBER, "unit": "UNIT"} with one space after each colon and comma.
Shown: {"value": 30, "unit": "°C"}
